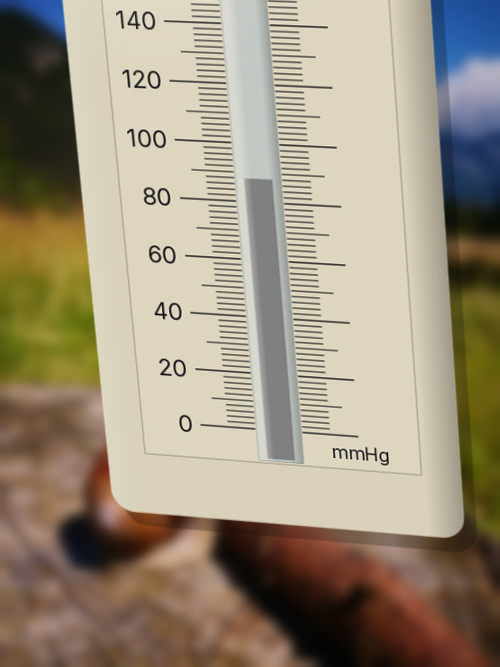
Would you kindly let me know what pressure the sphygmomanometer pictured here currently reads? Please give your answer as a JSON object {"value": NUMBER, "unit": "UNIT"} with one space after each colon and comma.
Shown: {"value": 88, "unit": "mmHg"}
